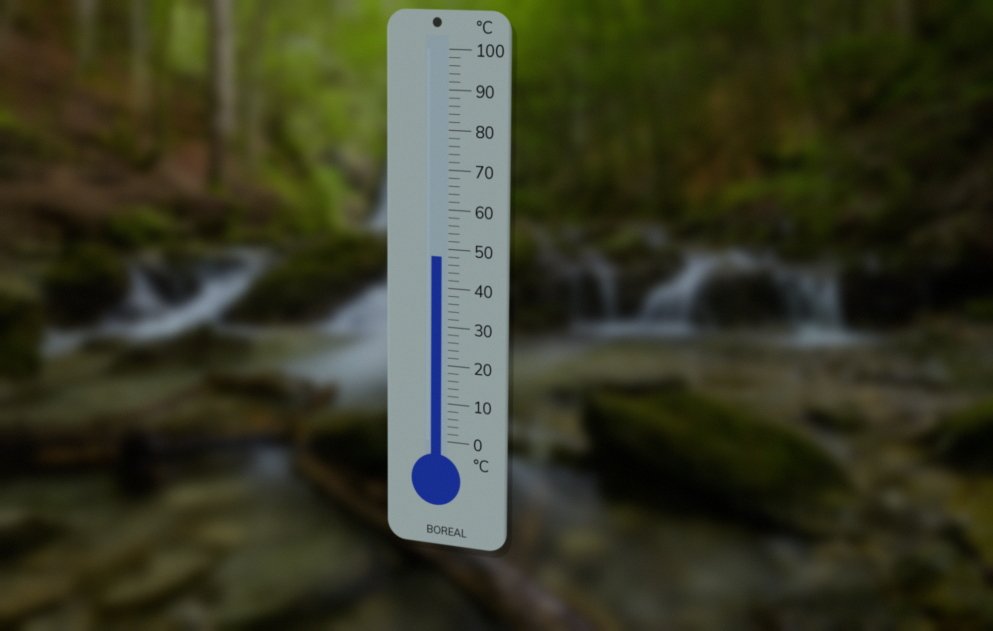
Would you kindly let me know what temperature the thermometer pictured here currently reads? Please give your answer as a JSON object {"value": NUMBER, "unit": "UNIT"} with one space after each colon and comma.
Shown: {"value": 48, "unit": "°C"}
